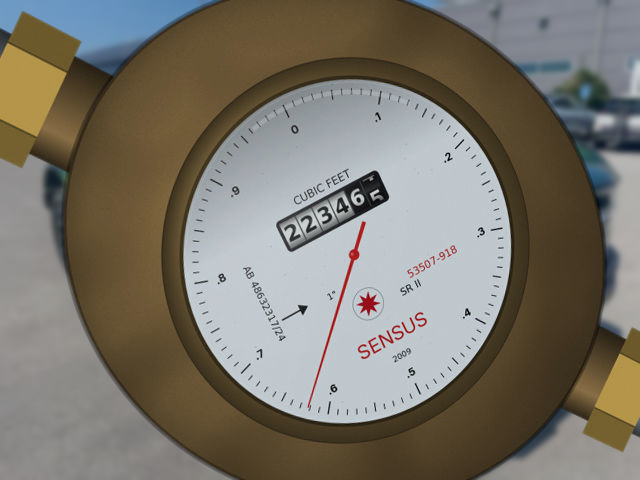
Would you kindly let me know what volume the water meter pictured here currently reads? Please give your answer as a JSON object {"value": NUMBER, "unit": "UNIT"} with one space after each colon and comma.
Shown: {"value": 223464.62, "unit": "ft³"}
